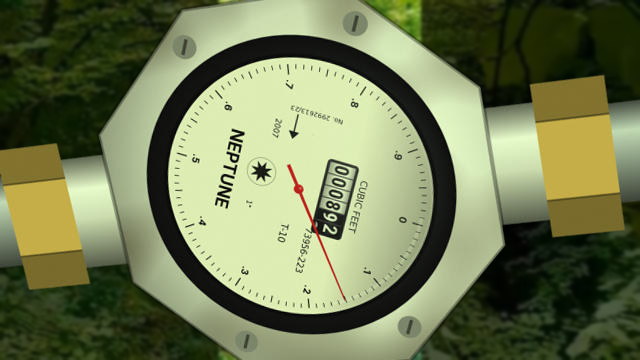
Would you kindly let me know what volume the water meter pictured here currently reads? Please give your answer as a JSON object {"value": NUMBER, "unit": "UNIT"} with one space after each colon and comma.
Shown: {"value": 892.15, "unit": "ft³"}
